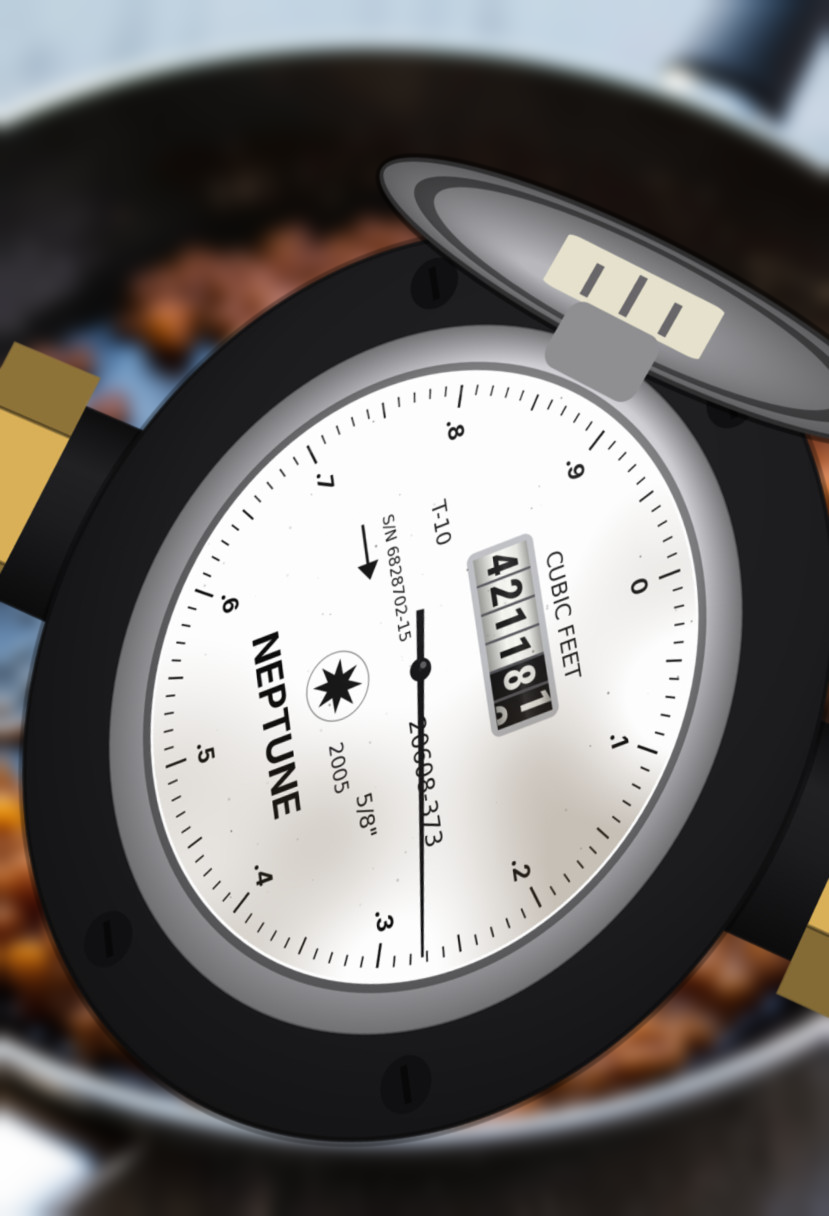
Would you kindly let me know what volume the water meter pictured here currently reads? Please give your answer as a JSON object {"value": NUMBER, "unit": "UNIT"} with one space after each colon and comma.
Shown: {"value": 421181.27, "unit": "ft³"}
